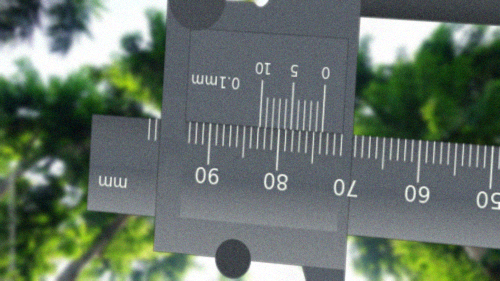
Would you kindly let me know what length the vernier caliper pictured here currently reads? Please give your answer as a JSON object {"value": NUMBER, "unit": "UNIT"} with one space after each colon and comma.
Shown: {"value": 73.8, "unit": "mm"}
